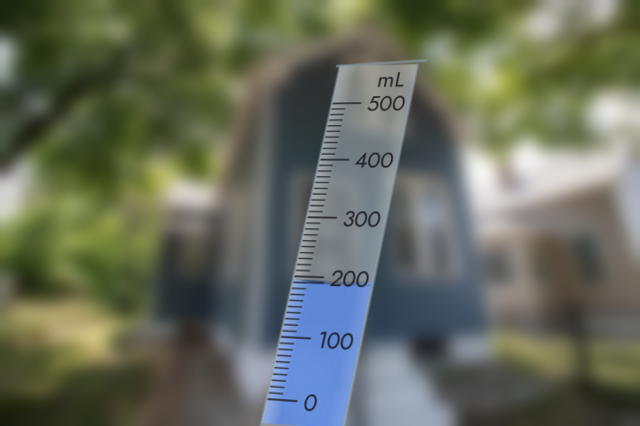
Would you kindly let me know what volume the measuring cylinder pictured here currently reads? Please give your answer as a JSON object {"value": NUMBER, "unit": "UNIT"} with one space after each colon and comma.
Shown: {"value": 190, "unit": "mL"}
